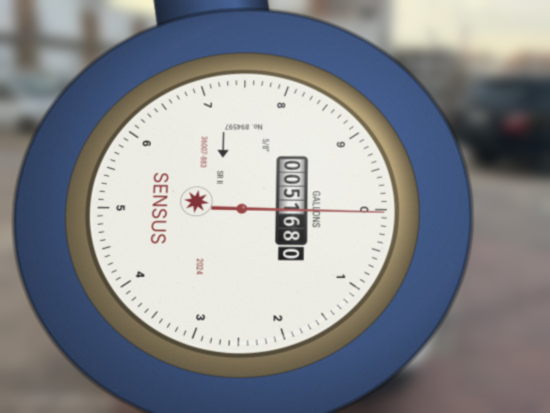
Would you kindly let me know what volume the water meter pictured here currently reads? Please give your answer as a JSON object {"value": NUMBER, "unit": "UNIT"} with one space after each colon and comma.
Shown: {"value": 51680.0, "unit": "gal"}
